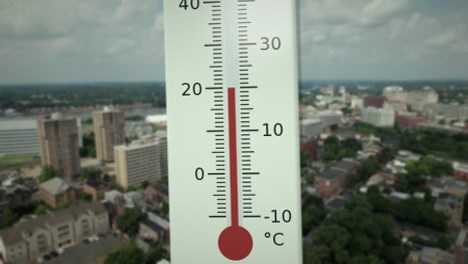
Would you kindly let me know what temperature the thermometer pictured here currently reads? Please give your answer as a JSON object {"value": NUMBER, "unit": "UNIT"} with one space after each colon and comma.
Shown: {"value": 20, "unit": "°C"}
